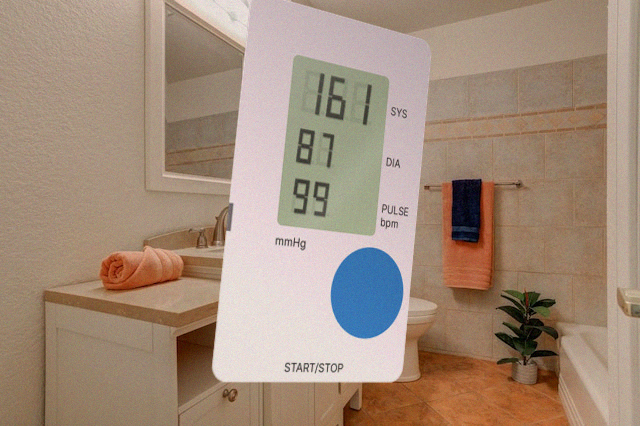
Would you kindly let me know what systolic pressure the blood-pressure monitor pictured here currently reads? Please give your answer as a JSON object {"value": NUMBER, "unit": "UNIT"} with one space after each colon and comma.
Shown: {"value": 161, "unit": "mmHg"}
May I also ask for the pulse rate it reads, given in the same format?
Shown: {"value": 99, "unit": "bpm"}
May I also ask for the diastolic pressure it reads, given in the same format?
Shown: {"value": 87, "unit": "mmHg"}
